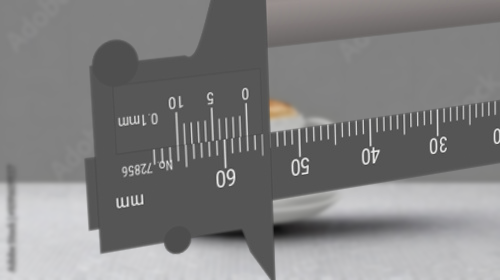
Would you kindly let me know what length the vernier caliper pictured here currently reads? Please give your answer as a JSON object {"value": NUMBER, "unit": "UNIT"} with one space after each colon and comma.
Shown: {"value": 57.0, "unit": "mm"}
